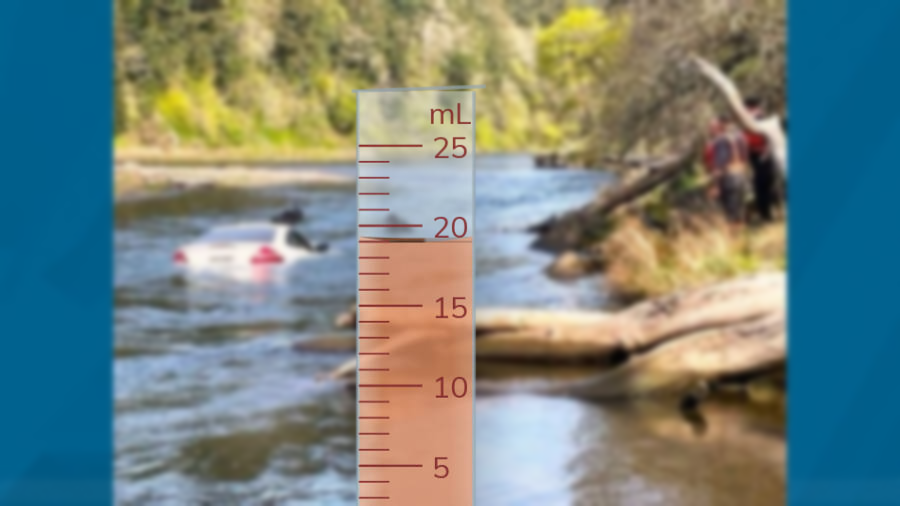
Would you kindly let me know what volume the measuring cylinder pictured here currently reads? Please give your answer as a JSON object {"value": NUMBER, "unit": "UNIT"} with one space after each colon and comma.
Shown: {"value": 19, "unit": "mL"}
